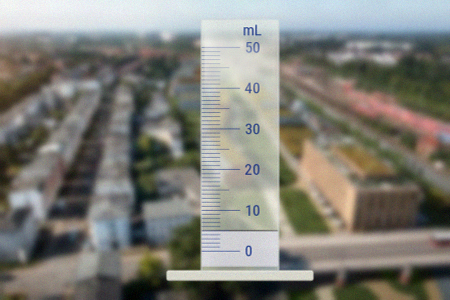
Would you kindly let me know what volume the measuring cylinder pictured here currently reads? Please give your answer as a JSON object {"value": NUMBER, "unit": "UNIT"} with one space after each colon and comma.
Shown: {"value": 5, "unit": "mL"}
